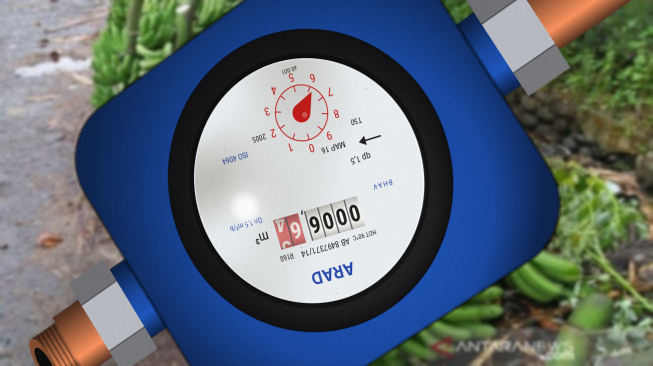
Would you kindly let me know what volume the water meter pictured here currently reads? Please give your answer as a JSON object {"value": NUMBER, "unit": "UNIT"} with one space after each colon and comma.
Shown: {"value": 6.636, "unit": "m³"}
